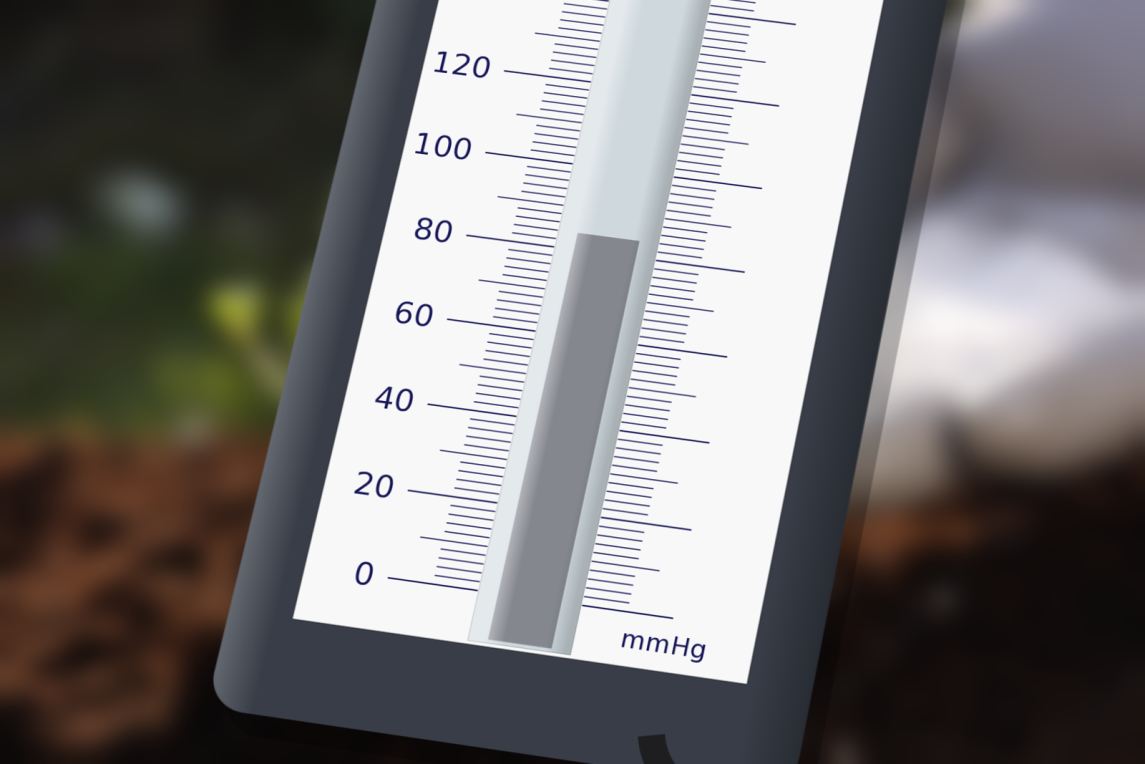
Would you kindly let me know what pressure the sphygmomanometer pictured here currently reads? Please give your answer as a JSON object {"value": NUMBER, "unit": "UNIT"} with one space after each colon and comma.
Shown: {"value": 84, "unit": "mmHg"}
